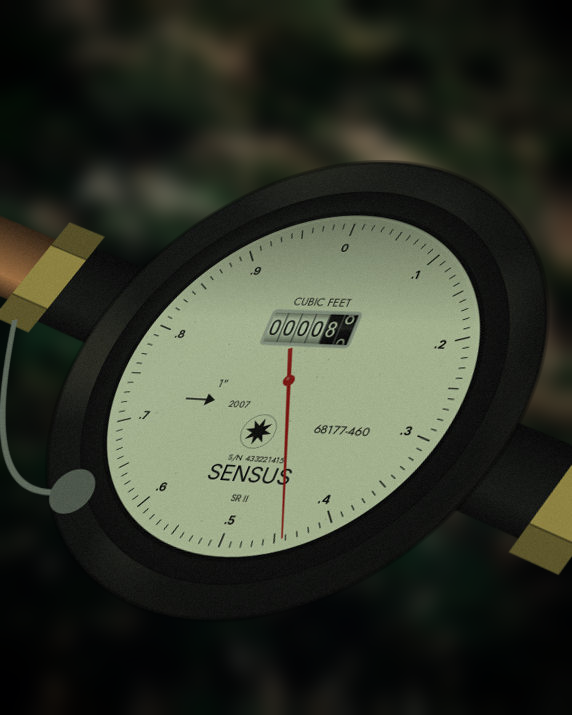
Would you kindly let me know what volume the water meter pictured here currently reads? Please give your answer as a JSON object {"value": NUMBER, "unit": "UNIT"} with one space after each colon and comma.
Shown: {"value": 88.44, "unit": "ft³"}
